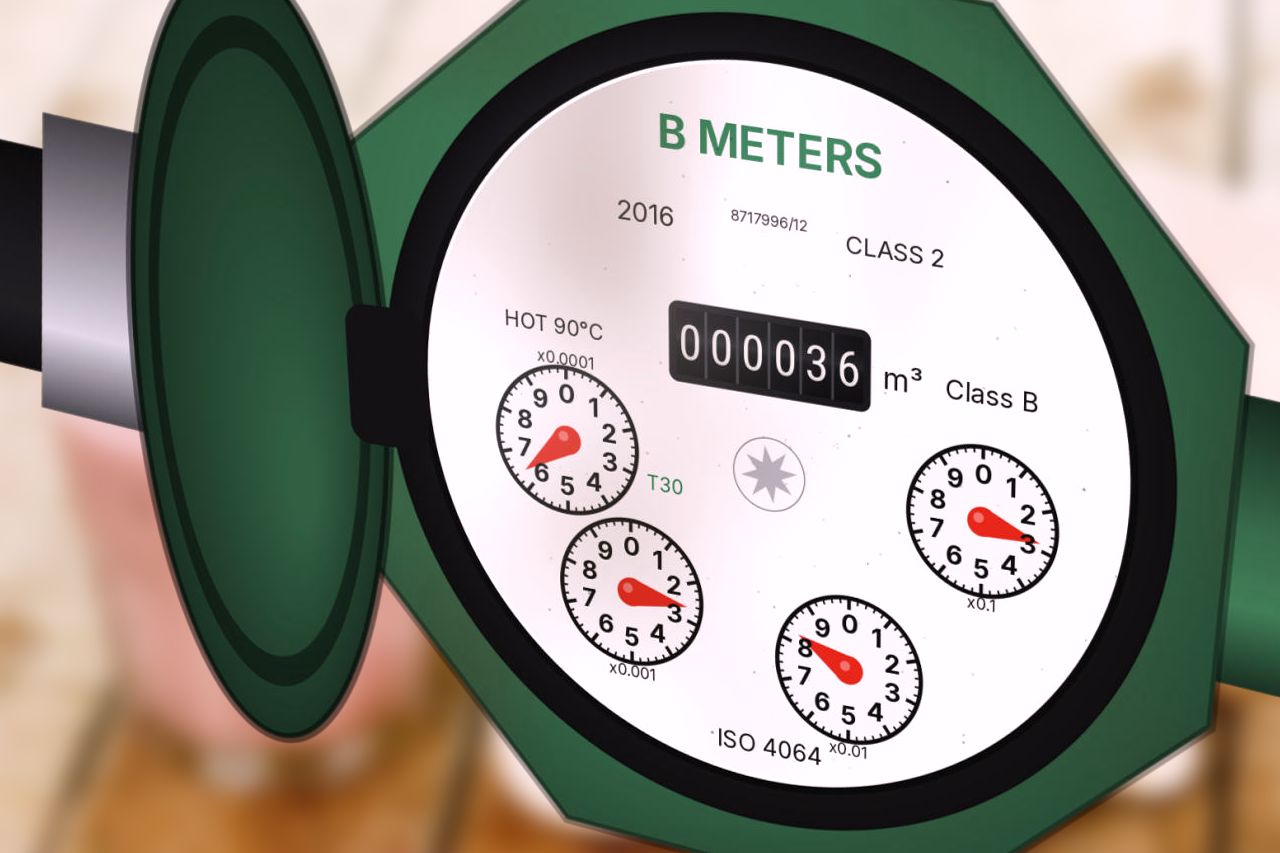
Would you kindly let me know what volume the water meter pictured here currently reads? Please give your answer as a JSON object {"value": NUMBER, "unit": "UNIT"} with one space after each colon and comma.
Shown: {"value": 36.2826, "unit": "m³"}
